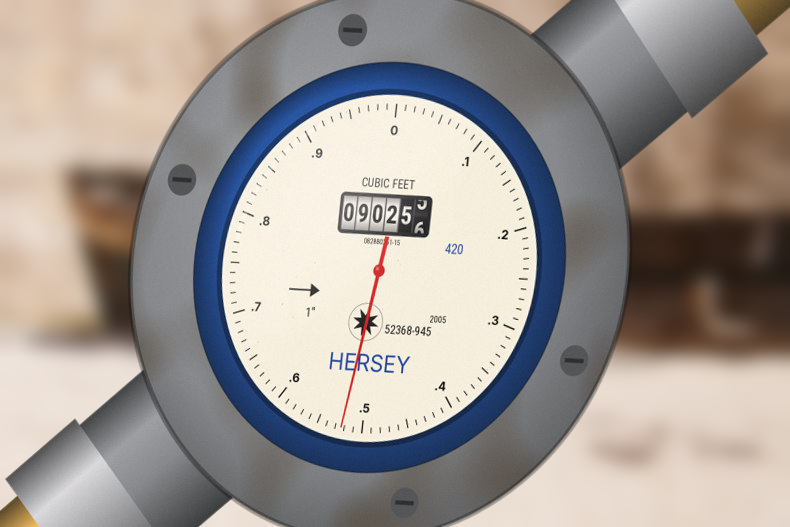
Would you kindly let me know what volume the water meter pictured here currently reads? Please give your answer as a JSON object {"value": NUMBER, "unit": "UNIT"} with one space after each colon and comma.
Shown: {"value": 90255.52, "unit": "ft³"}
